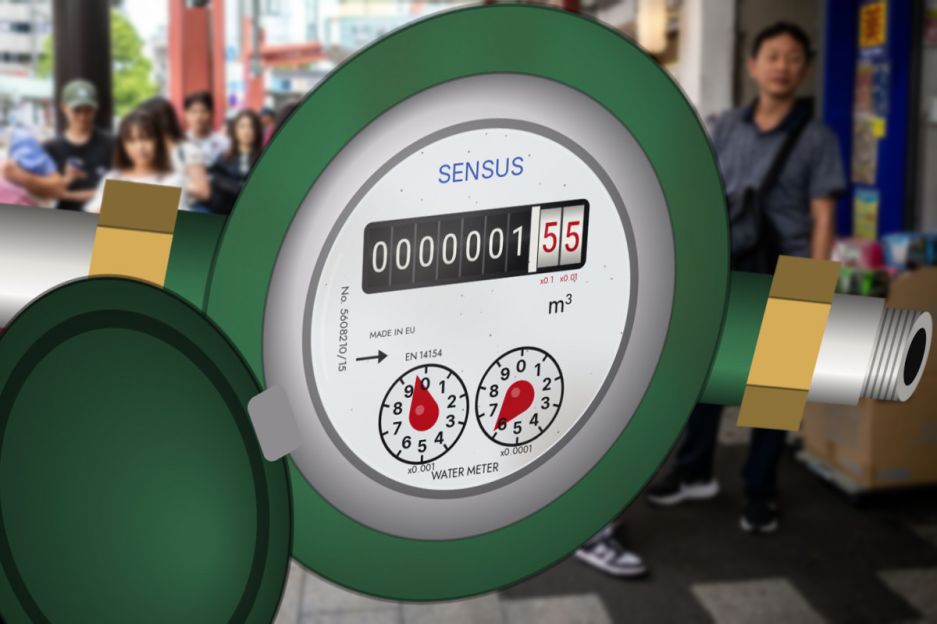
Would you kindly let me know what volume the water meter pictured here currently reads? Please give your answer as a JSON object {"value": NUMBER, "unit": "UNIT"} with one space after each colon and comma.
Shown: {"value": 1.5496, "unit": "m³"}
